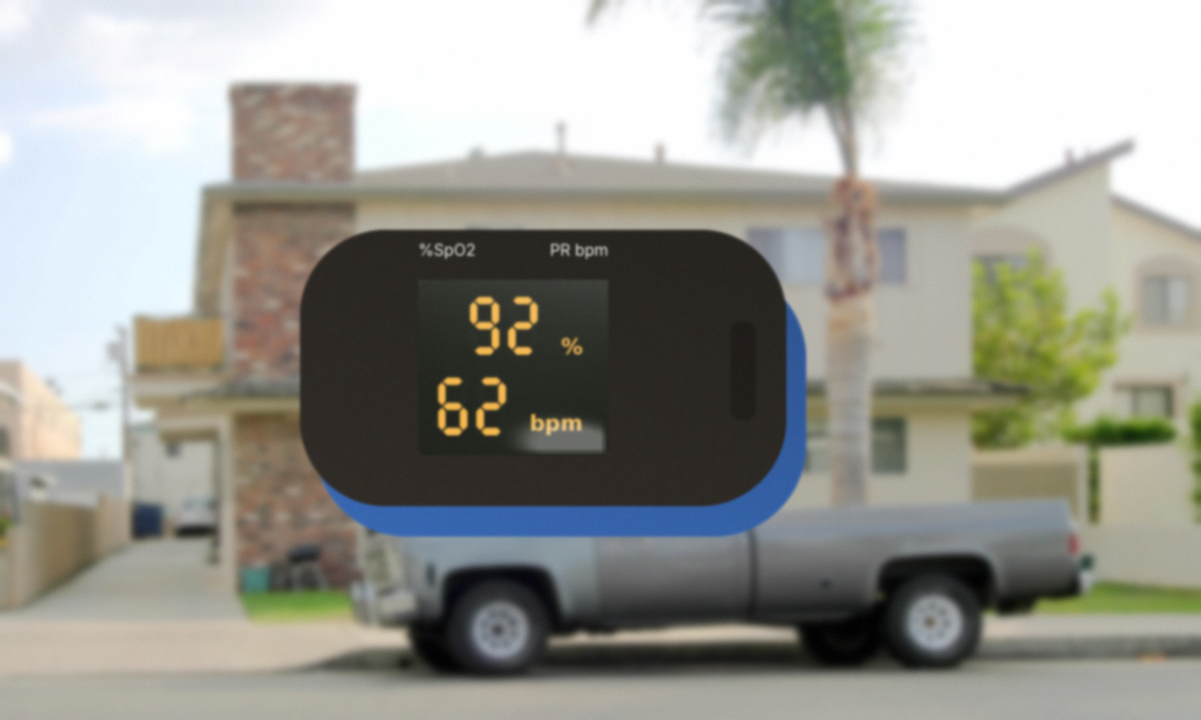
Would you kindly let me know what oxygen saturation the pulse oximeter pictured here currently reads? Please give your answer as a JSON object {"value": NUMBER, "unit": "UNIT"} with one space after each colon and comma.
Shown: {"value": 92, "unit": "%"}
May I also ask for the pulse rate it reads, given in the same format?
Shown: {"value": 62, "unit": "bpm"}
